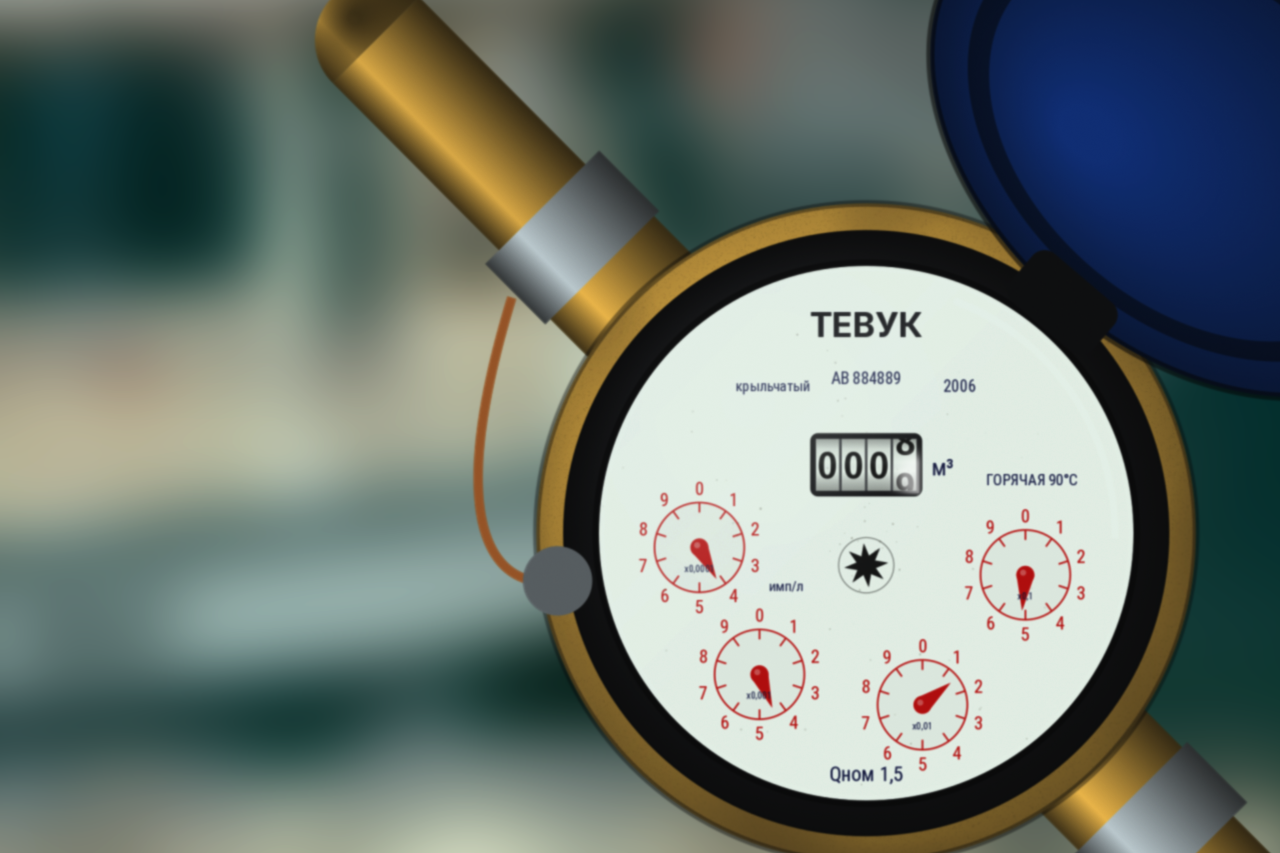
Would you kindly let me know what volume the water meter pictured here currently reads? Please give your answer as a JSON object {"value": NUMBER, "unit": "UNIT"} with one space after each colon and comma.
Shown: {"value": 8.5144, "unit": "m³"}
